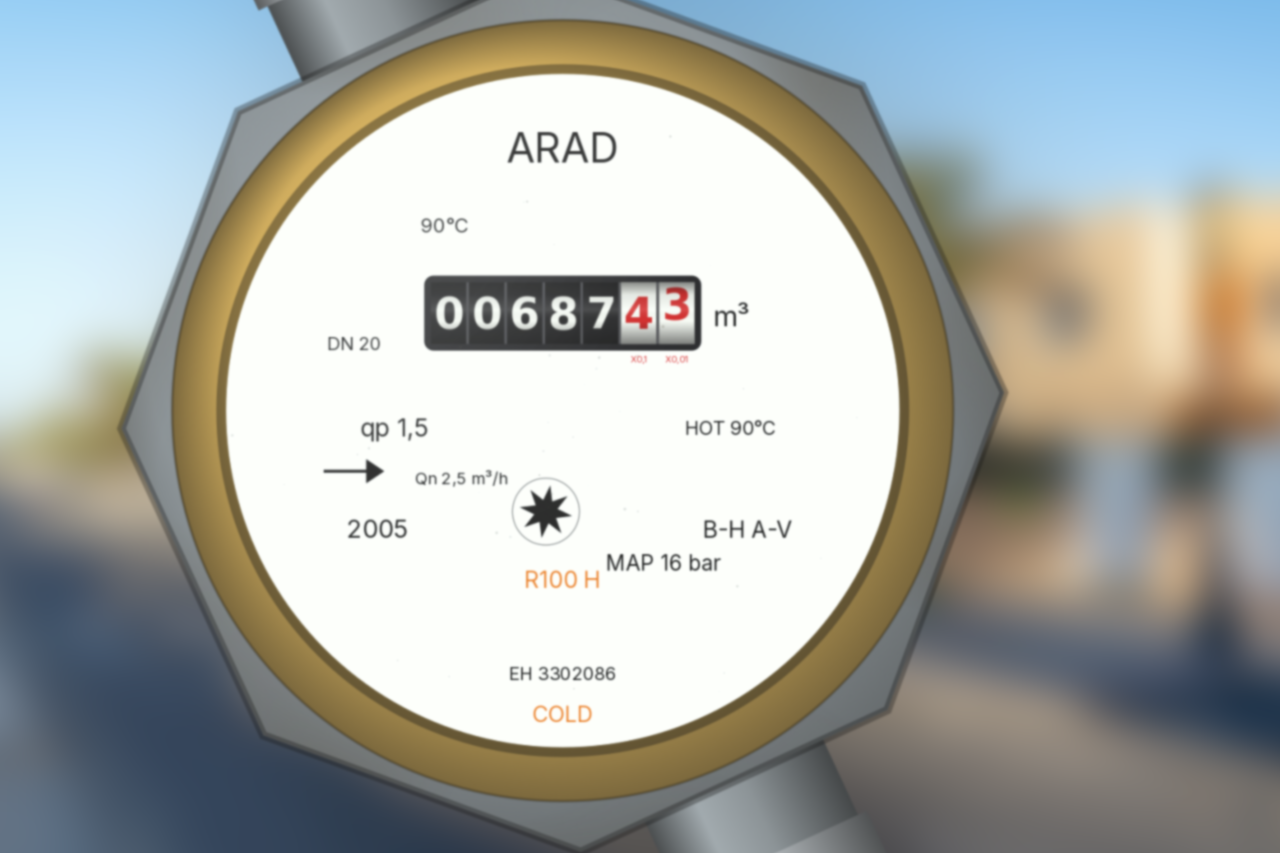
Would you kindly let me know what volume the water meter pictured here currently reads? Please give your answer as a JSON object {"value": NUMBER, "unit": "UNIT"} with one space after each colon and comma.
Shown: {"value": 687.43, "unit": "m³"}
